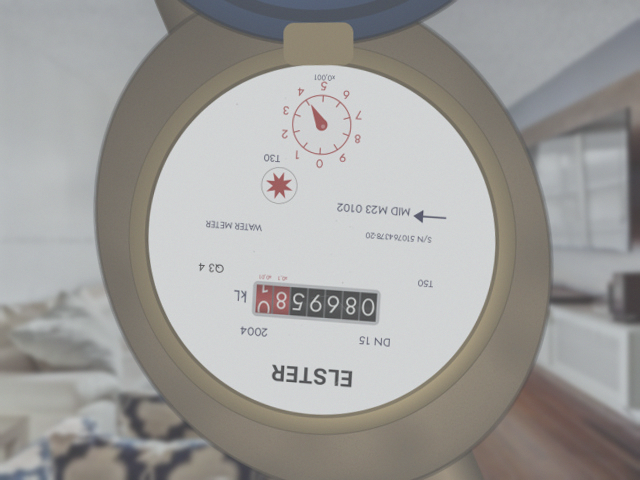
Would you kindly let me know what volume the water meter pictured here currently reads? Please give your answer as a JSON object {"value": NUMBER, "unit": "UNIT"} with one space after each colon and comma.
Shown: {"value": 8695.804, "unit": "kL"}
